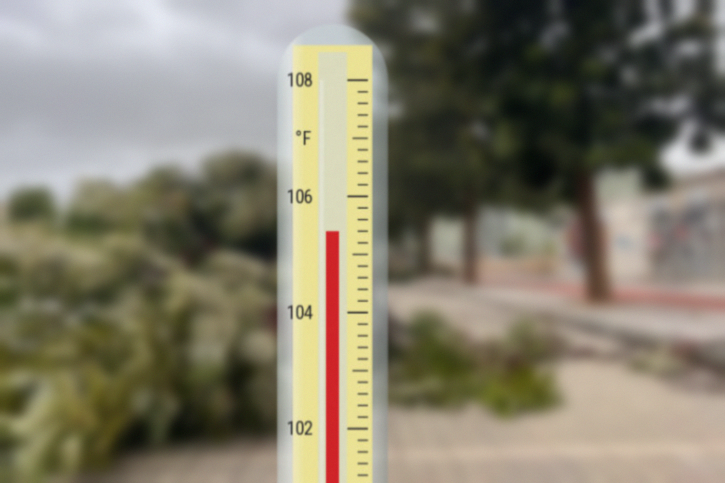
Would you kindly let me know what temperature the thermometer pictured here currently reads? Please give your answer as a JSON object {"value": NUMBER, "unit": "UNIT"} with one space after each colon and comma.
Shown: {"value": 105.4, "unit": "°F"}
